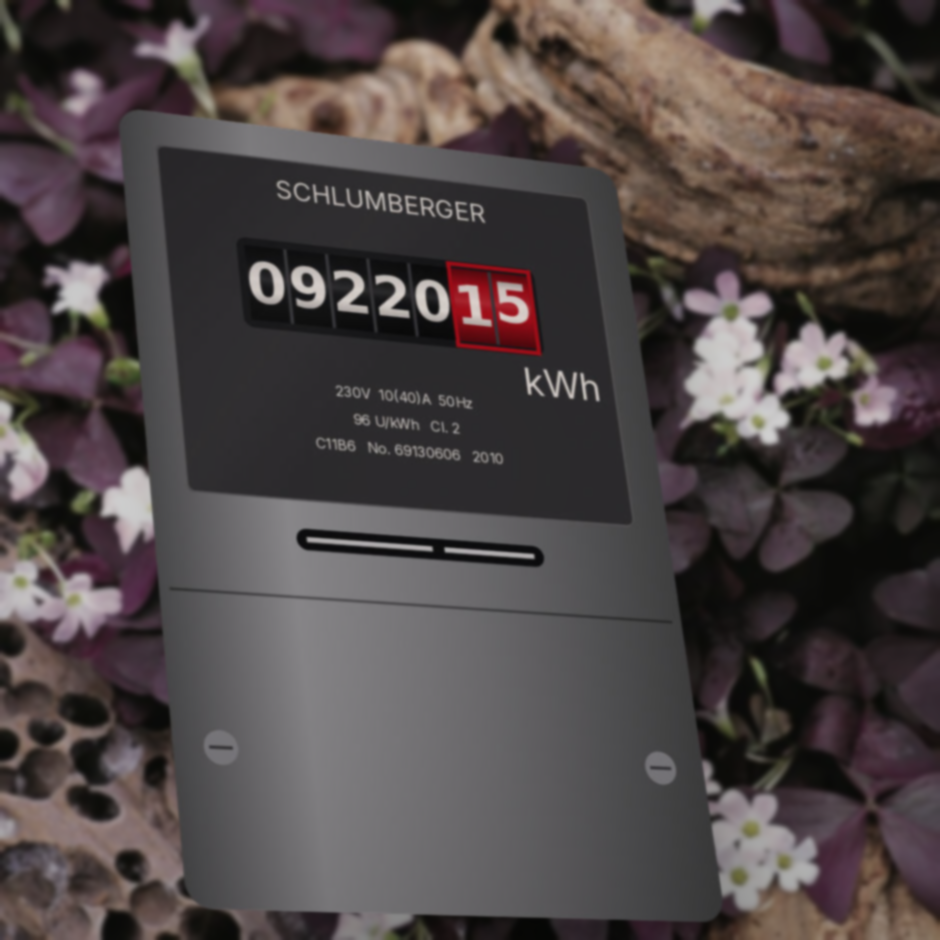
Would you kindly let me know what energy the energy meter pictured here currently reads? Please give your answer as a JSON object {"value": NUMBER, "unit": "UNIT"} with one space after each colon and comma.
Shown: {"value": 9220.15, "unit": "kWh"}
